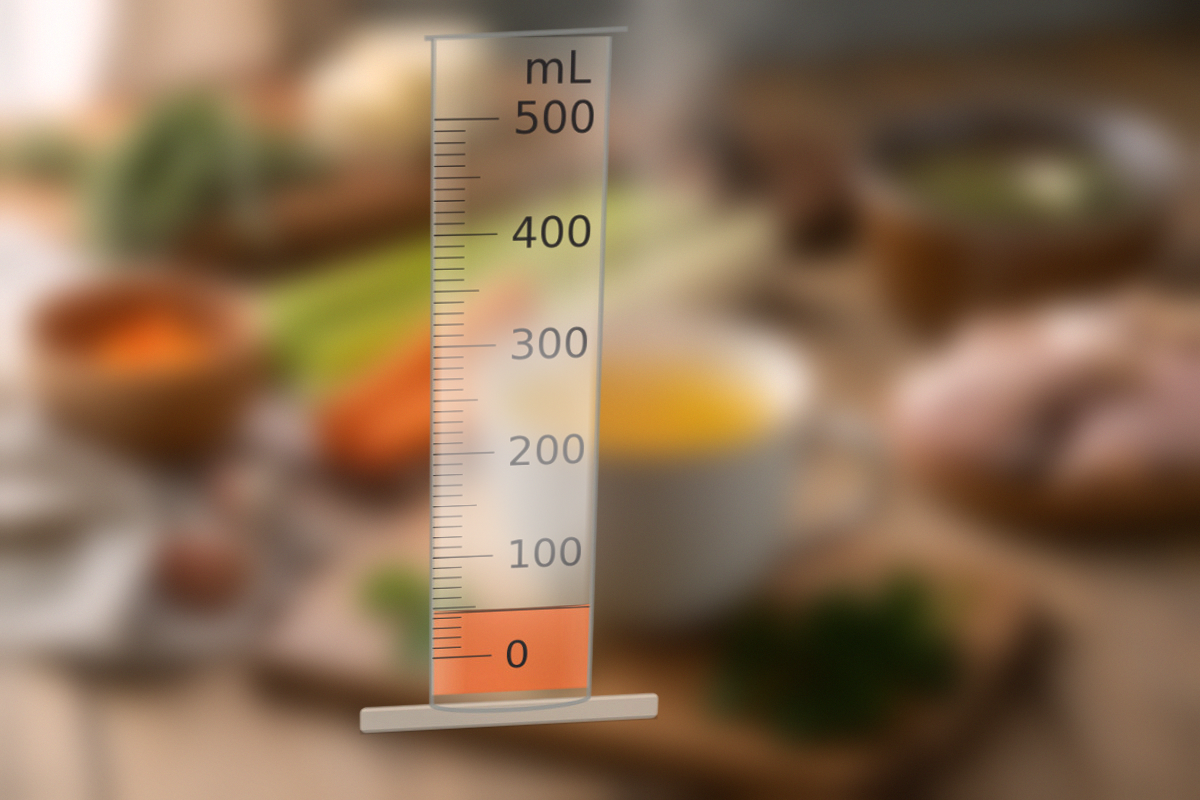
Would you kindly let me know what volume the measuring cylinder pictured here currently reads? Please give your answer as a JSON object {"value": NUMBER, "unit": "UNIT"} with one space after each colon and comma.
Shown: {"value": 45, "unit": "mL"}
